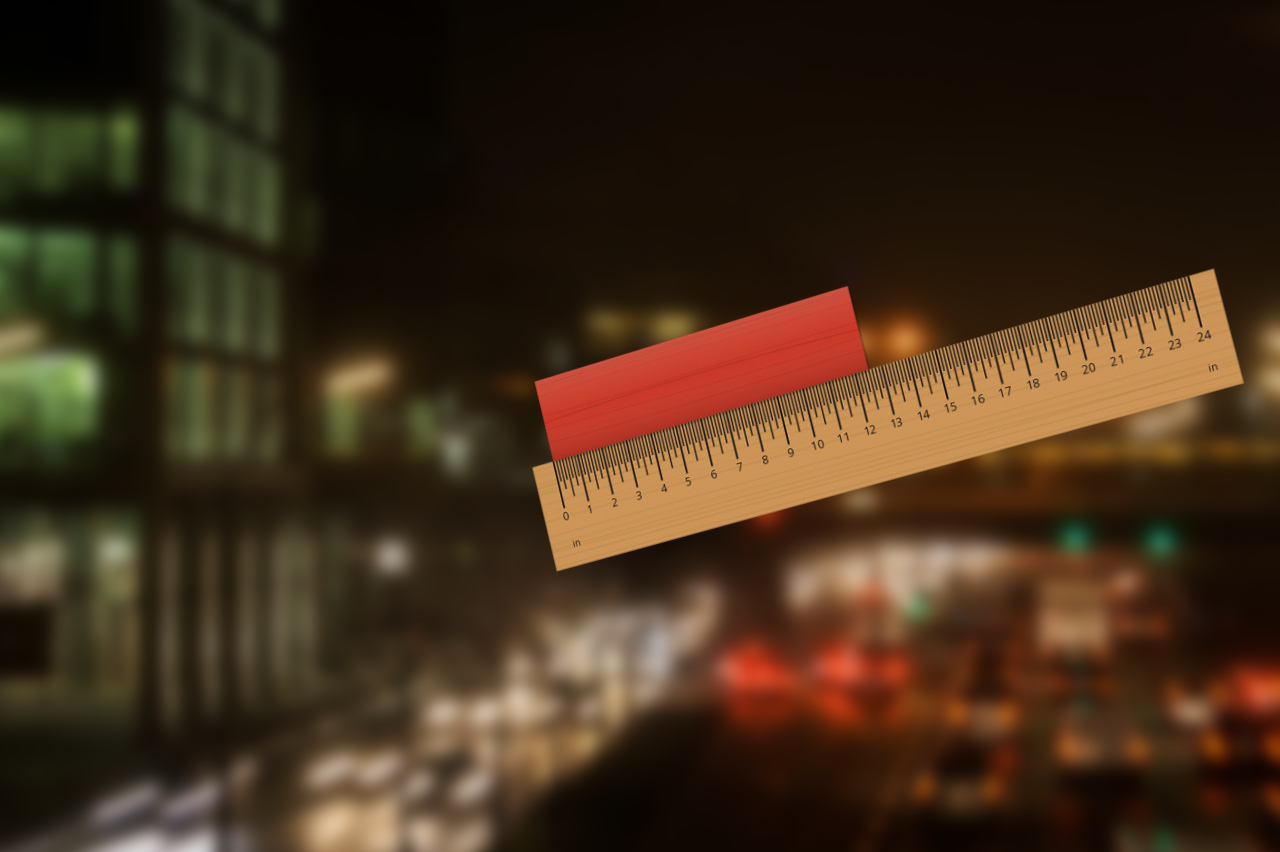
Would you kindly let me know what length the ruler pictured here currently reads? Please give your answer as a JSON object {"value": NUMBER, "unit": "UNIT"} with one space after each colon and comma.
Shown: {"value": 12.5, "unit": "in"}
